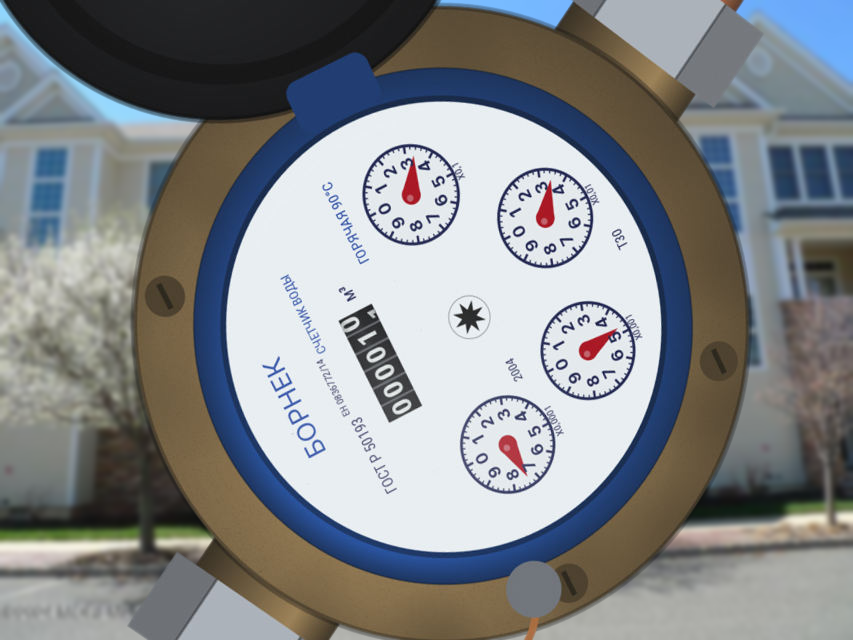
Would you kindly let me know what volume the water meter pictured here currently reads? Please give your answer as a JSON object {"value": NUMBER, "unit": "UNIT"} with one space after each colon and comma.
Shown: {"value": 10.3347, "unit": "m³"}
